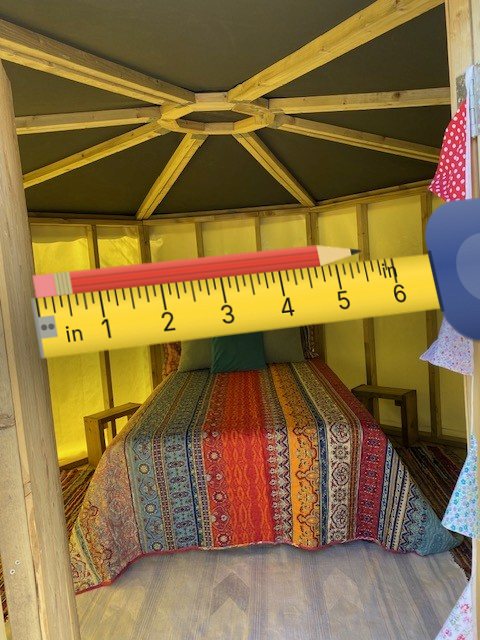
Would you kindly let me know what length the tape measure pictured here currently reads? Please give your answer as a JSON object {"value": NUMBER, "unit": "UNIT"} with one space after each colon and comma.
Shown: {"value": 5.5, "unit": "in"}
